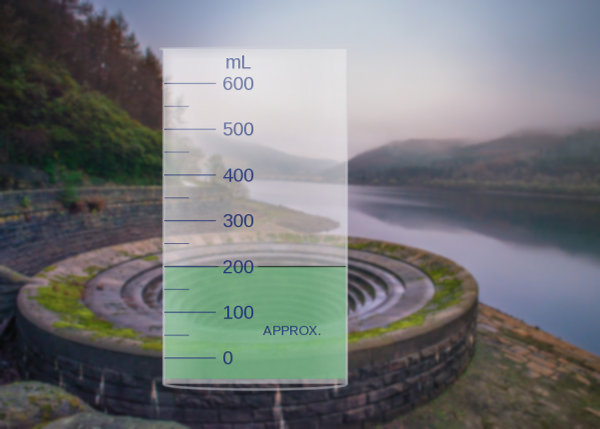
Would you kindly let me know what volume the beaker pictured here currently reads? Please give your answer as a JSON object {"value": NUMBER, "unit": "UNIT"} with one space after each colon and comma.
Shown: {"value": 200, "unit": "mL"}
